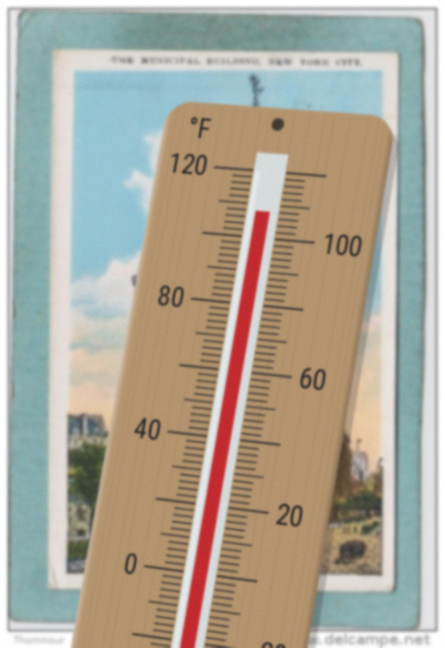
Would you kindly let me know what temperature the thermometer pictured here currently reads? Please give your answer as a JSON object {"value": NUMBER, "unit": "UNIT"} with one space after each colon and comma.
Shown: {"value": 108, "unit": "°F"}
